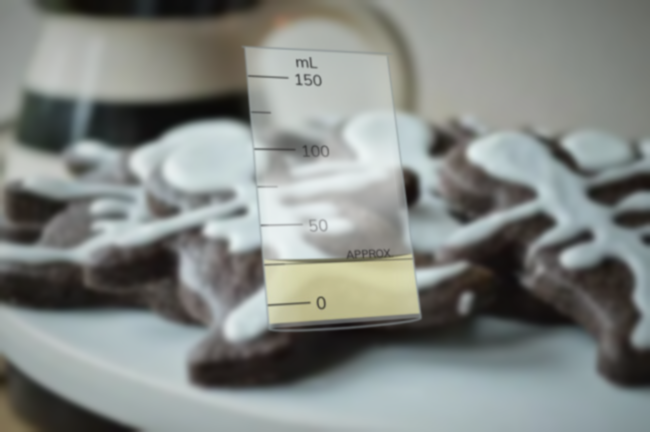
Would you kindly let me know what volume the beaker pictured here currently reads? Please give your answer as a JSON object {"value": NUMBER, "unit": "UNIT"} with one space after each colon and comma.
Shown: {"value": 25, "unit": "mL"}
